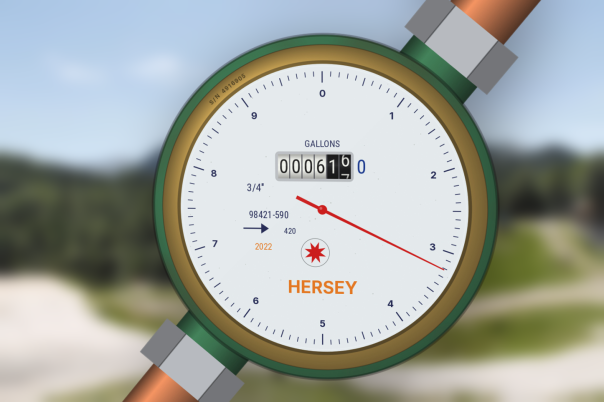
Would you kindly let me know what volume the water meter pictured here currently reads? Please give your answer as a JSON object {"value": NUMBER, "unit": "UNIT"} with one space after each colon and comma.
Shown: {"value": 6163.2, "unit": "gal"}
